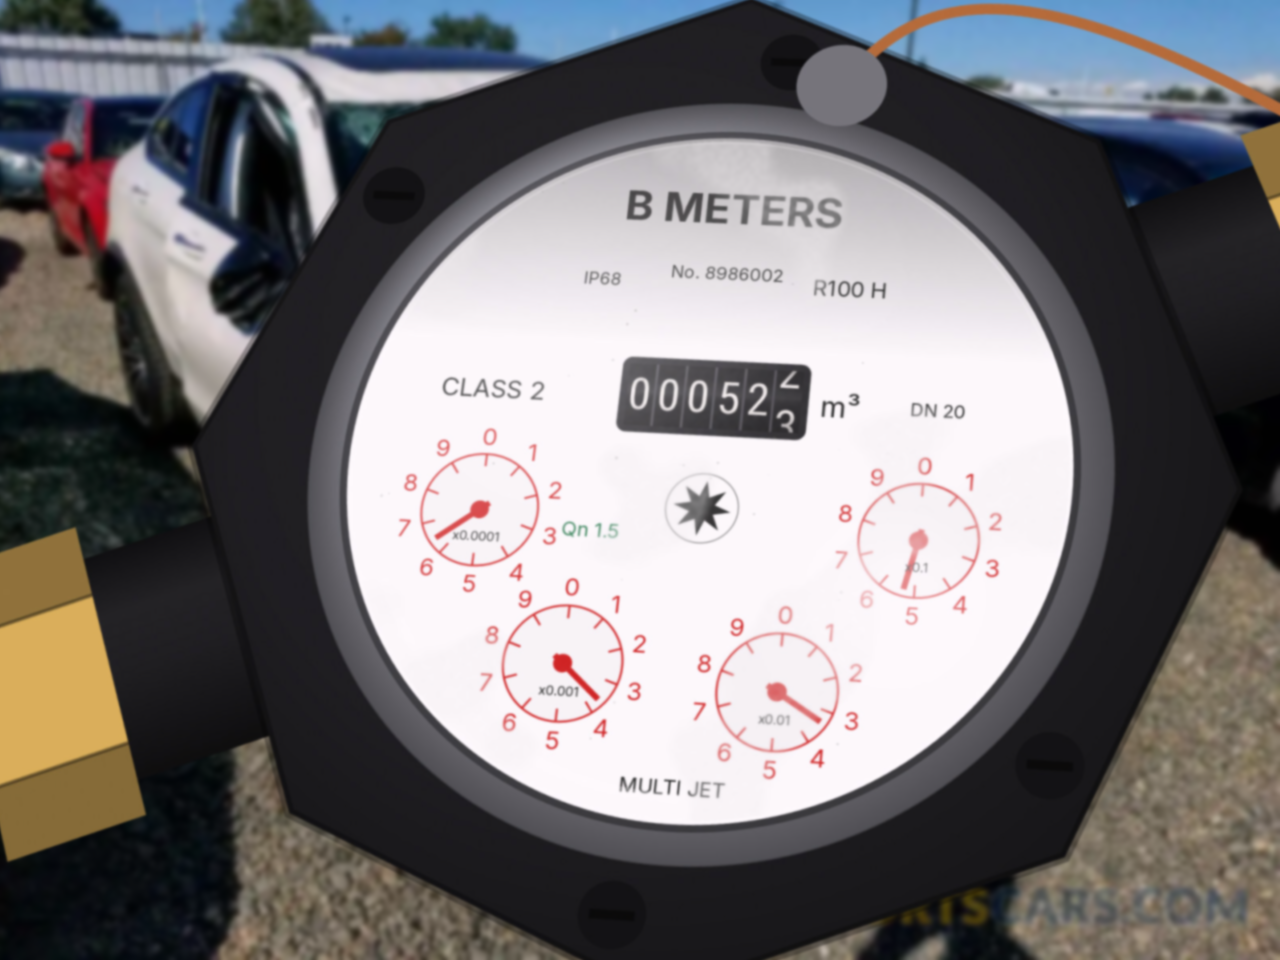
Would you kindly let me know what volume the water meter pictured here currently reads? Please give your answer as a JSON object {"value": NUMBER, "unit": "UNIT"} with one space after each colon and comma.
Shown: {"value": 522.5336, "unit": "m³"}
